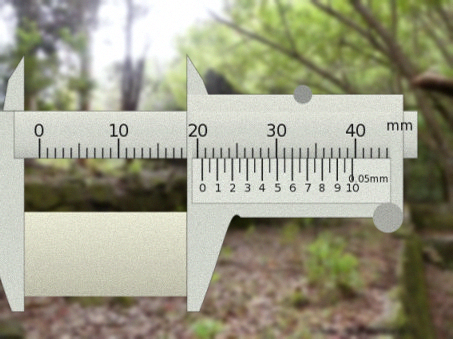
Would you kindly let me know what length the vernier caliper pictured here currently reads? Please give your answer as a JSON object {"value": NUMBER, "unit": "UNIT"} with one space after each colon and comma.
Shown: {"value": 20.6, "unit": "mm"}
